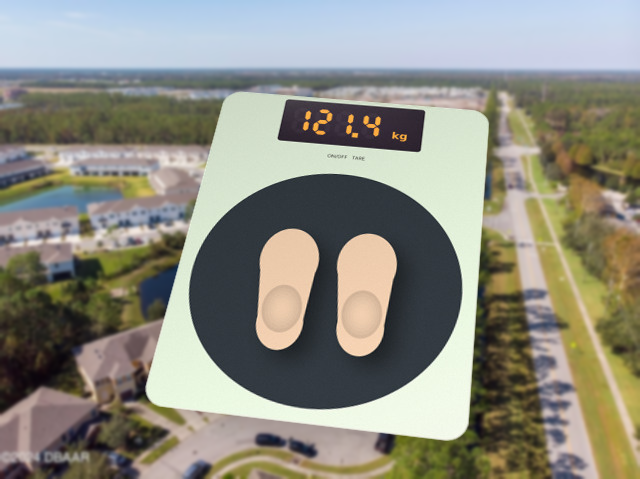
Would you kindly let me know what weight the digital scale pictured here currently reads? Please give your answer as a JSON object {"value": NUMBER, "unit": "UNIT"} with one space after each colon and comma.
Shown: {"value": 121.4, "unit": "kg"}
